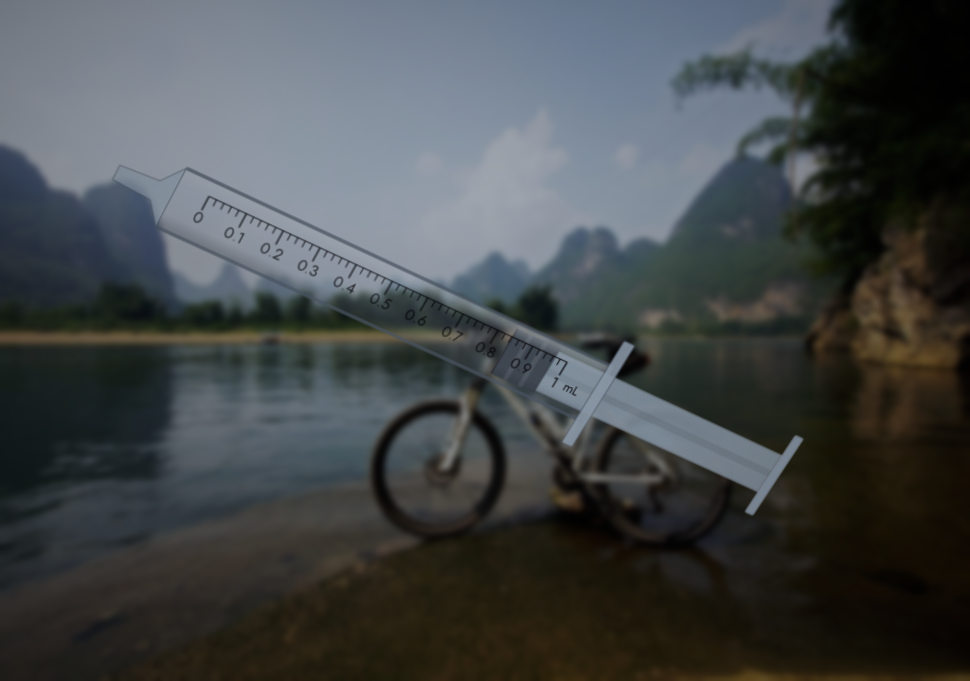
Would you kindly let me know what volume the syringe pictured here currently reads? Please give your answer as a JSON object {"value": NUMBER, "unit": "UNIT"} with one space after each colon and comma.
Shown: {"value": 0.84, "unit": "mL"}
